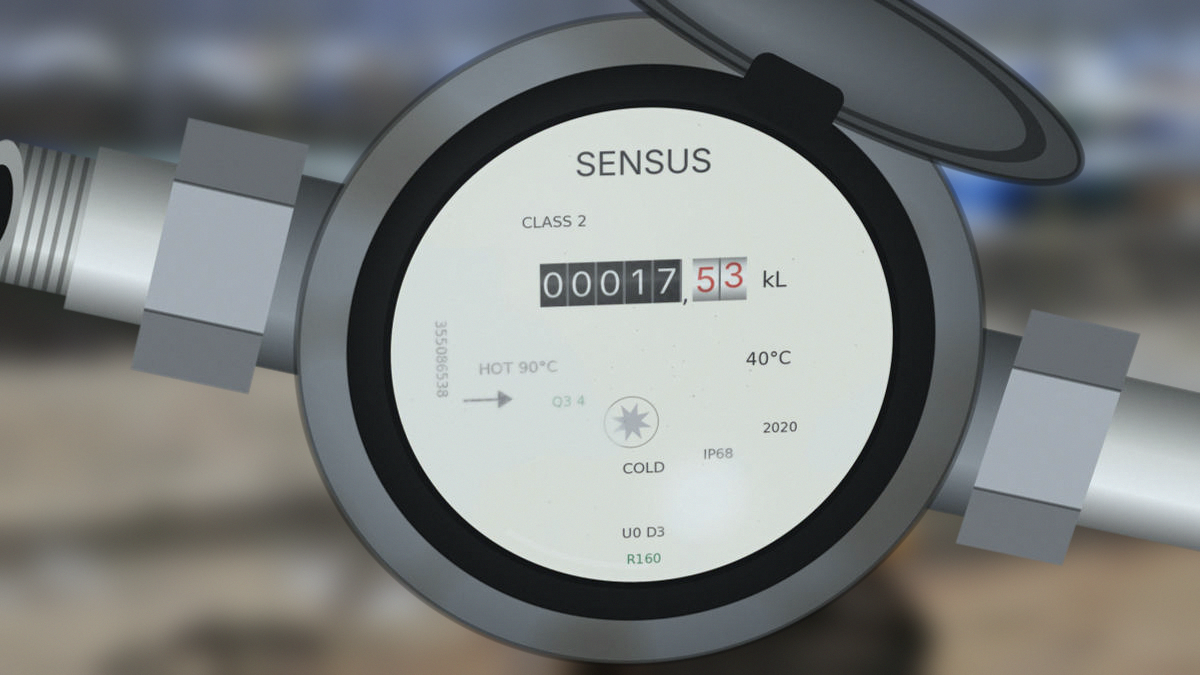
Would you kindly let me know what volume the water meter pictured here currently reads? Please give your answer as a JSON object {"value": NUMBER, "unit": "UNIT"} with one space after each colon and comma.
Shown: {"value": 17.53, "unit": "kL"}
